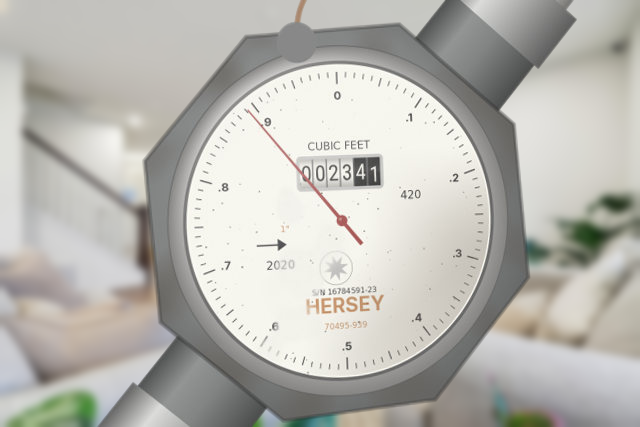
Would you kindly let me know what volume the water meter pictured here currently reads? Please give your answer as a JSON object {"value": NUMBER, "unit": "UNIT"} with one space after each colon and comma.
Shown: {"value": 2340.89, "unit": "ft³"}
